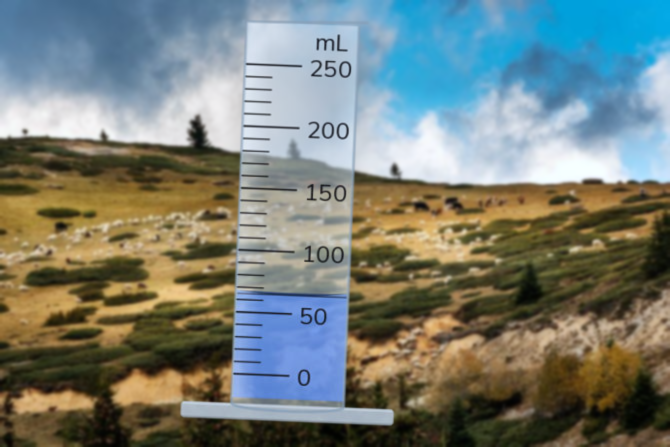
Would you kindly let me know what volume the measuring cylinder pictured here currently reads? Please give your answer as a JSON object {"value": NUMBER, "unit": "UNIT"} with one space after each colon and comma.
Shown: {"value": 65, "unit": "mL"}
